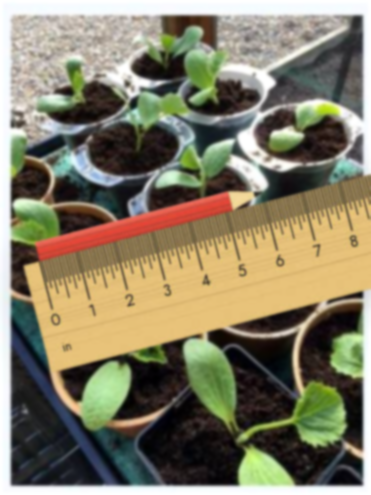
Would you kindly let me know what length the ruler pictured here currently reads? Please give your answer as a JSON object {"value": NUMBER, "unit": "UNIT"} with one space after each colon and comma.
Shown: {"value": 6, "unit": "in"}
